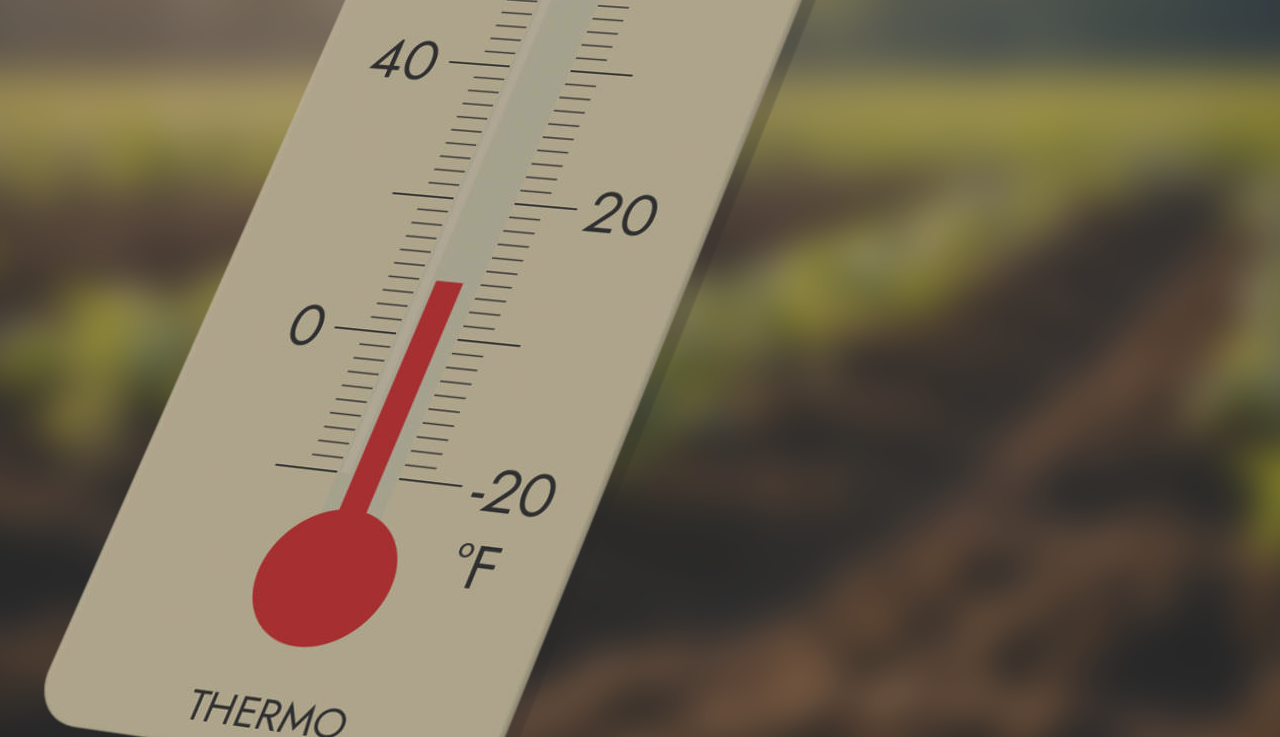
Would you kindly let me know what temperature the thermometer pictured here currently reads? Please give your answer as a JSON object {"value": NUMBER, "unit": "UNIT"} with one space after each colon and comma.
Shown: {"value": 8, "unit": "°F"}
